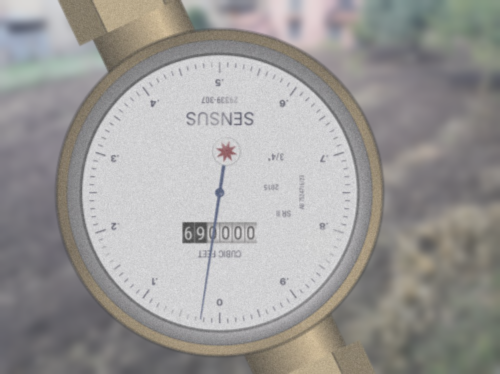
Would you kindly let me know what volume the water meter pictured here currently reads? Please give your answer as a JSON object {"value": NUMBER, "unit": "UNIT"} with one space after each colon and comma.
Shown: {"value": 69.02, "unit": "ft³"}
